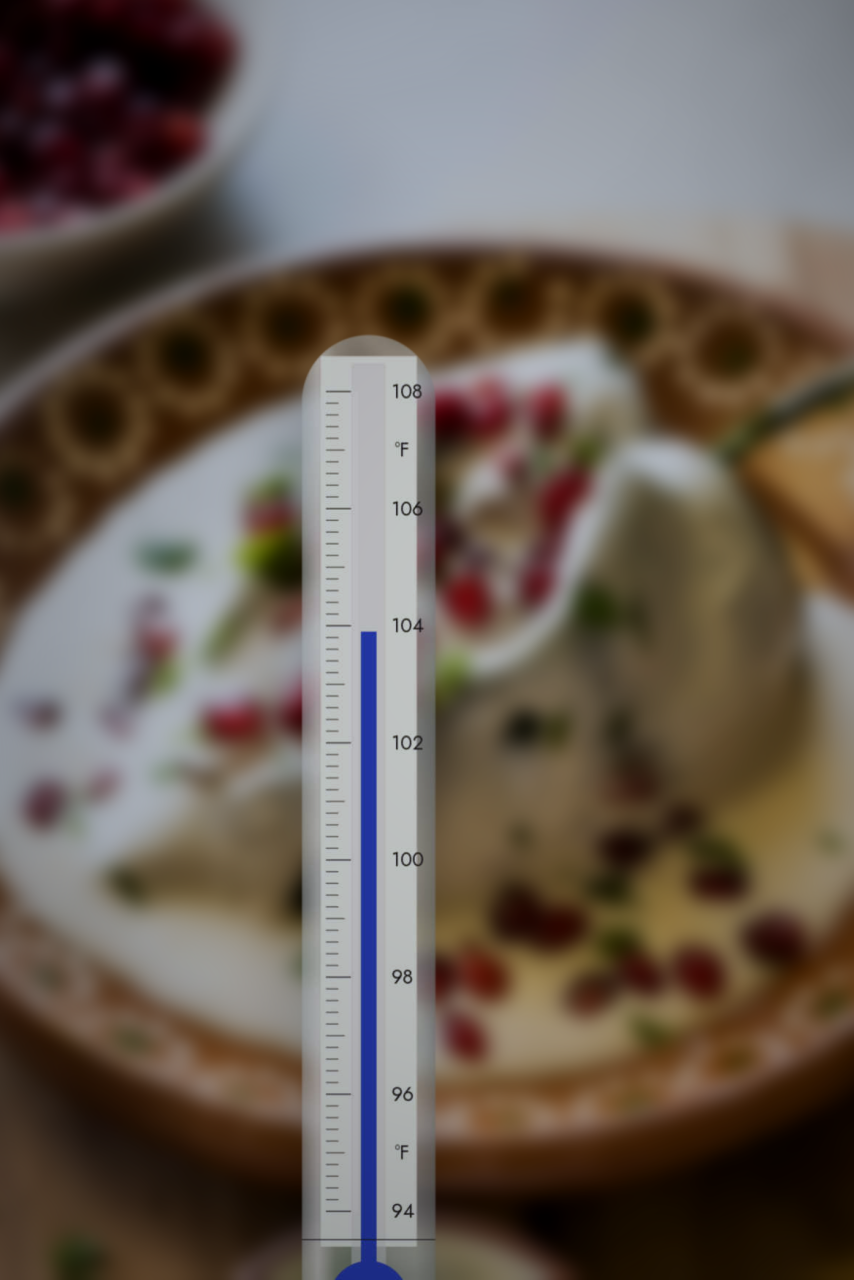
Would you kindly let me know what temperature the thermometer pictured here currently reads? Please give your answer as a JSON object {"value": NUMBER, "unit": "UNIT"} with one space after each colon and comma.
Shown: {"value": 103.9, "unit": "°F"}
